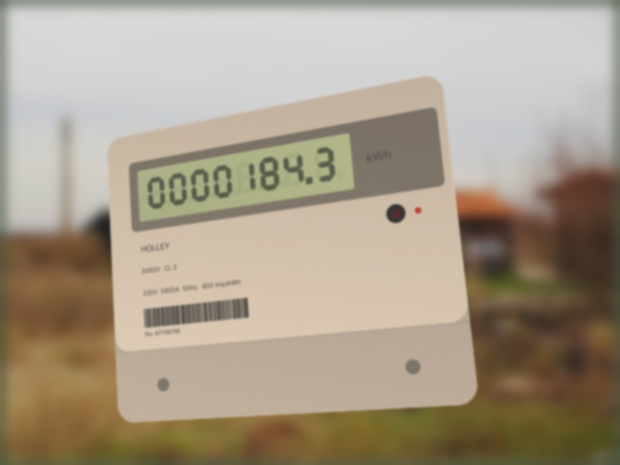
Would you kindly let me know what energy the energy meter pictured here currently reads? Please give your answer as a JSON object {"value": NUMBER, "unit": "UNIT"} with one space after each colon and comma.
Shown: {"value": 184.3, "unit": "kWh"}
